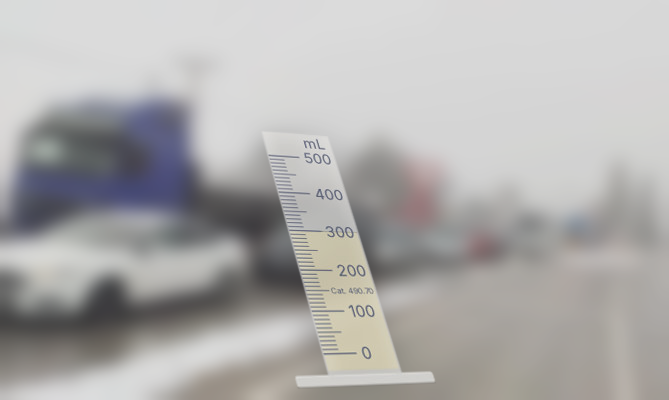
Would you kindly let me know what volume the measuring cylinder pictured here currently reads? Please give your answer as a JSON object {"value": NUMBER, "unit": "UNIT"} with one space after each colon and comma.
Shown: {"value": 300, "unit": "mL"}
